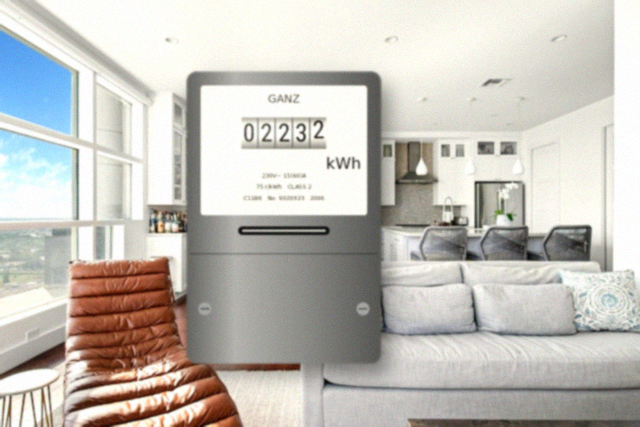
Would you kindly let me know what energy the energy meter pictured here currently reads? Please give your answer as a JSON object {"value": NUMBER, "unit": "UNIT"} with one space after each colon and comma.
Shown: {"value": 2232, "unit": "kWh"}
